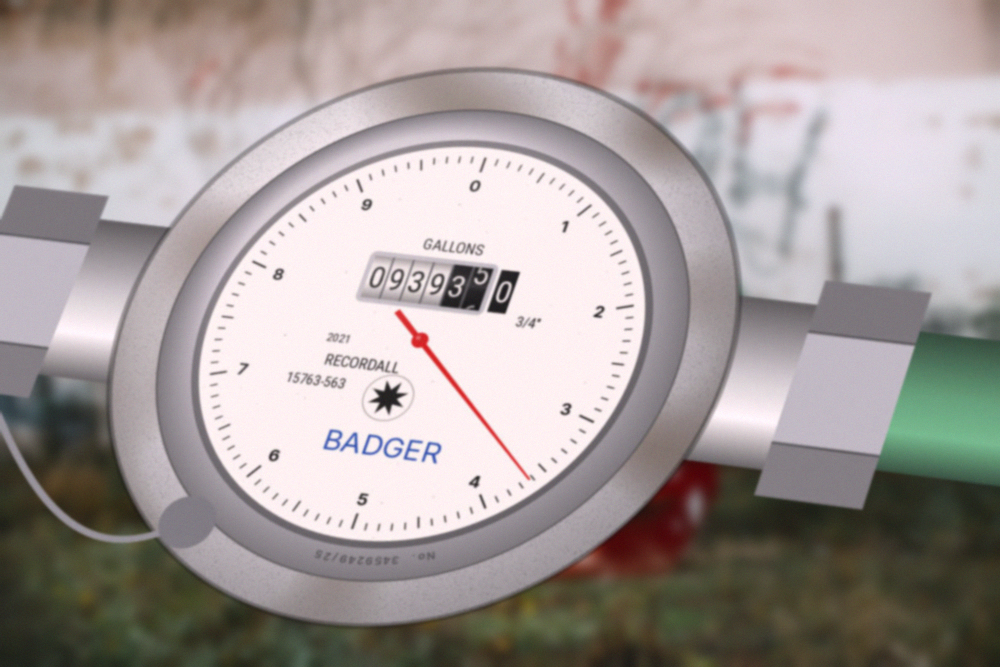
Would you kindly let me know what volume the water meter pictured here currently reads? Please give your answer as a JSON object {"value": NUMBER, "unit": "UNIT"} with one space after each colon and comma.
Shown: {"value": 939353.6, "unit": "gal"}
